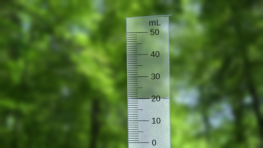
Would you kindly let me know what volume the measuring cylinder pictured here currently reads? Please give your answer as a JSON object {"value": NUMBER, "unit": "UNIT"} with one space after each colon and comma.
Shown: {"value": 20, "unit": "mL"}
